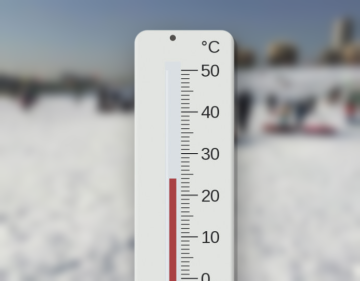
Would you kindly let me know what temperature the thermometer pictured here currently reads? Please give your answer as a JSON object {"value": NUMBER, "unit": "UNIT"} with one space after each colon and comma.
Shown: {"value": 24, "unit": "°C"}
